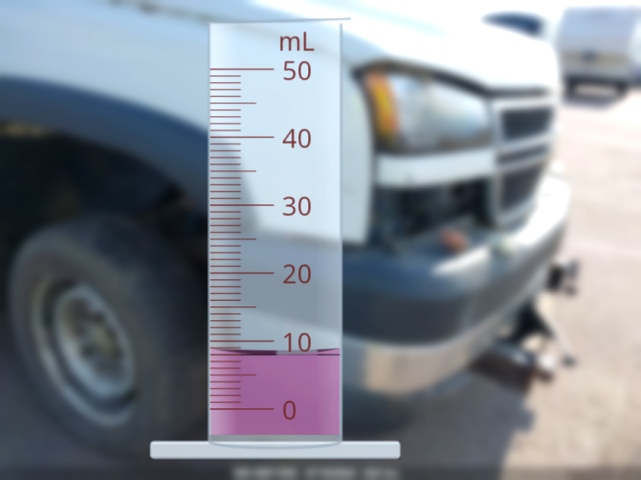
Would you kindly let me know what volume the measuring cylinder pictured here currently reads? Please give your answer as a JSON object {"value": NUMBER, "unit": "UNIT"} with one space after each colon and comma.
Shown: {"value": 8, "unit": "mL"}
